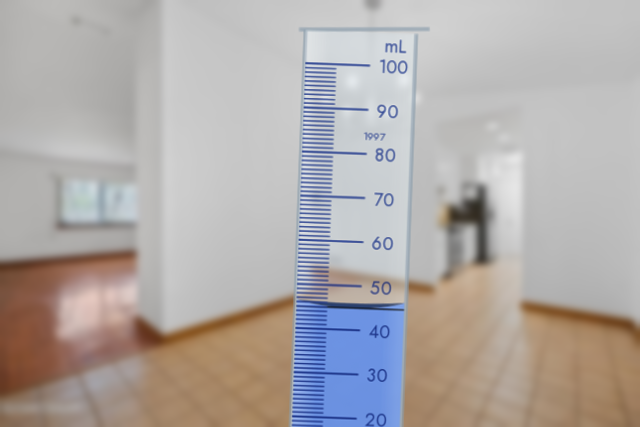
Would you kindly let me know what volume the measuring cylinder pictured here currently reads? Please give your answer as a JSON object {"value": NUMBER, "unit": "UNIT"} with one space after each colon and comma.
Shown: {"value": 45, "unit": "mL"}
